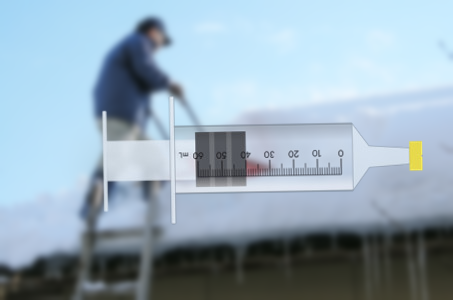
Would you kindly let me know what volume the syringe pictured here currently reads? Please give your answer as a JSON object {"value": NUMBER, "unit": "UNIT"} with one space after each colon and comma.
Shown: {"value": 40, "unit": "mL"}
